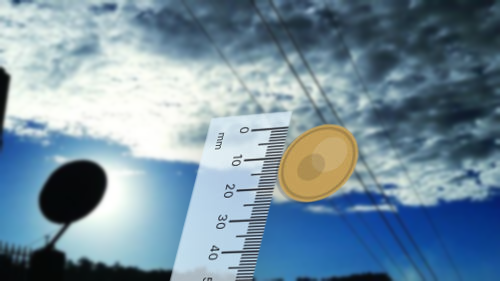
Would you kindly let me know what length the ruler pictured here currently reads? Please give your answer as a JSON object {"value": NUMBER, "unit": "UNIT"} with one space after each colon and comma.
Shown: {"value": 25, "unit": "mm"}
